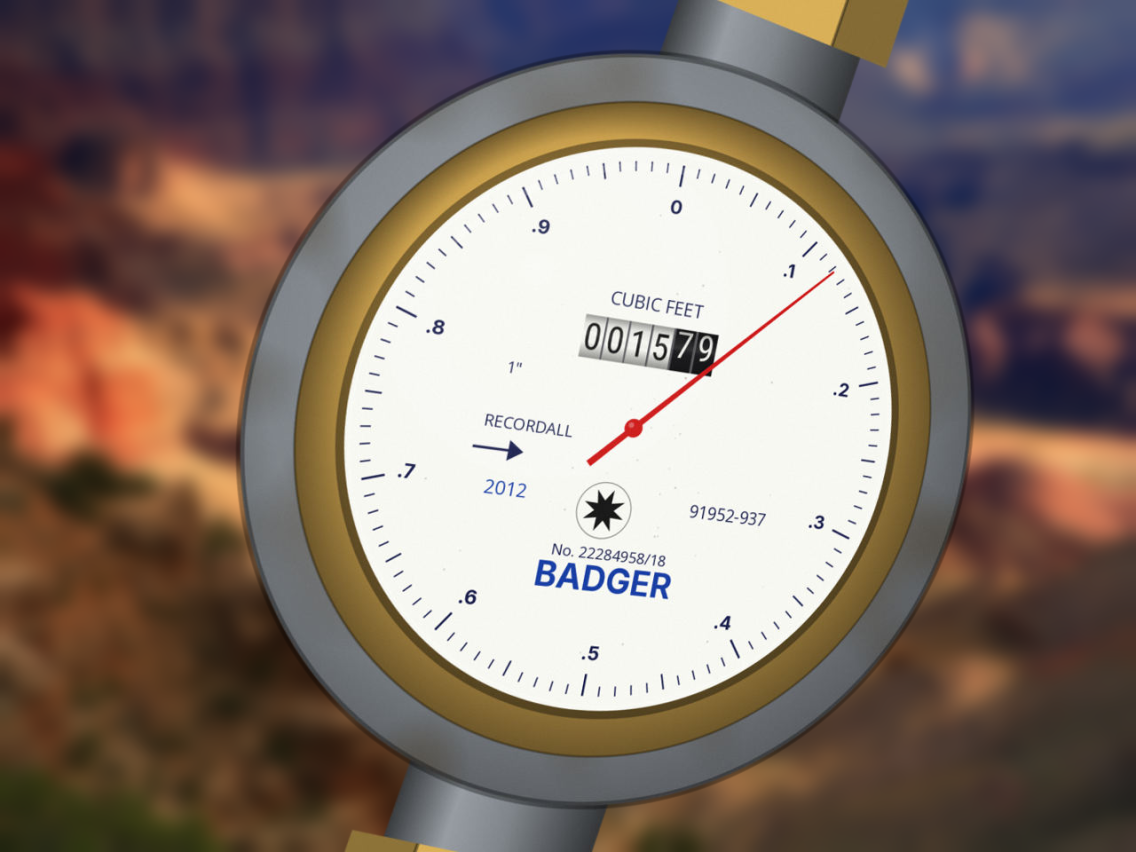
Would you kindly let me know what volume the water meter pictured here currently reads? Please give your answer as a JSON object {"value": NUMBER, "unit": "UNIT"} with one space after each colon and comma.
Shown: {"value": 1579.12, "unit": "ft³"}
